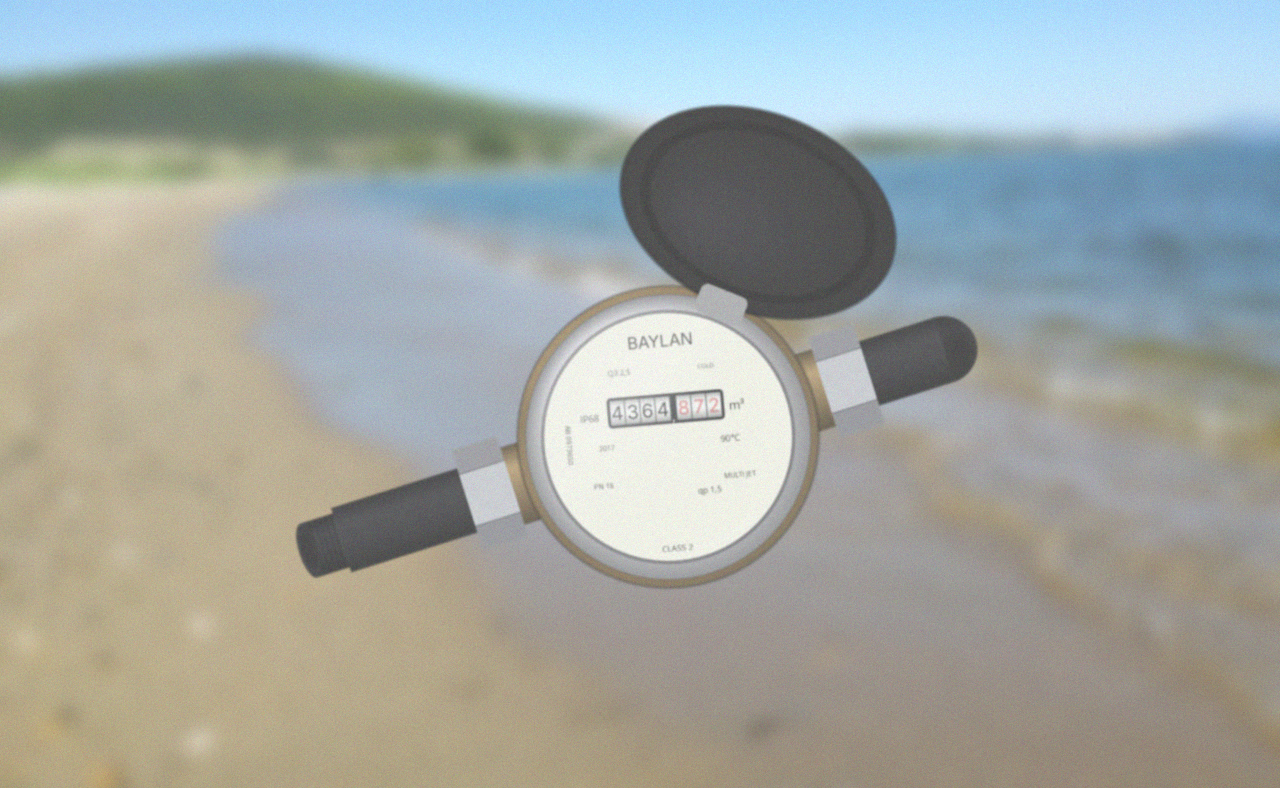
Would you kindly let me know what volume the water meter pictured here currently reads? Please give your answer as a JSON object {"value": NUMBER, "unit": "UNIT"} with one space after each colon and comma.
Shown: {"value": 4364.872, "unit": "m³"}
